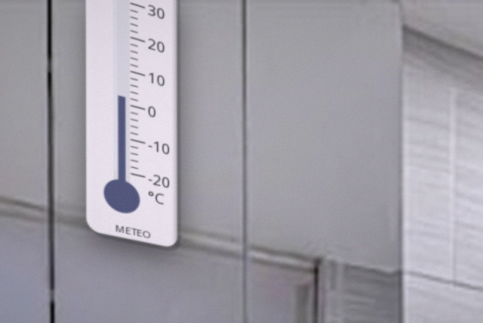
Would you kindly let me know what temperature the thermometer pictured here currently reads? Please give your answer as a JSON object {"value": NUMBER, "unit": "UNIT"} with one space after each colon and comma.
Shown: {"value": 2, "unit": "°C"}
